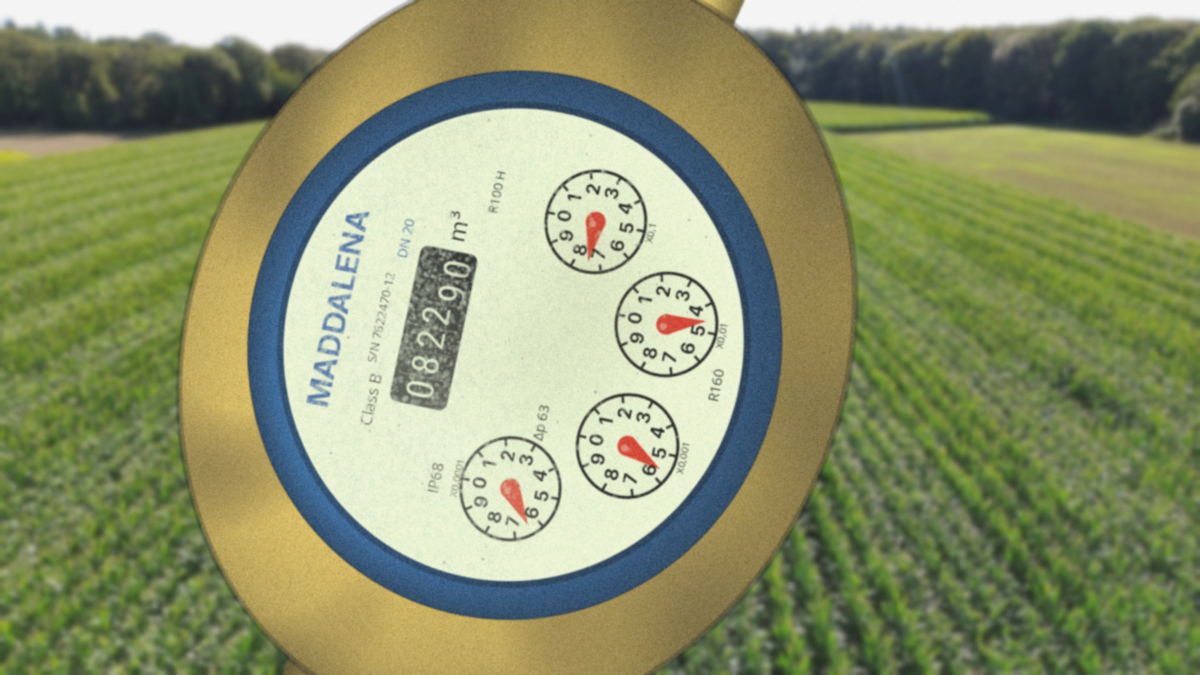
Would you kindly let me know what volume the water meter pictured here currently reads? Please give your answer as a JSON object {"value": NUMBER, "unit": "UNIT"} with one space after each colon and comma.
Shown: {"value": 82289.7456, "unit": "m³"}
